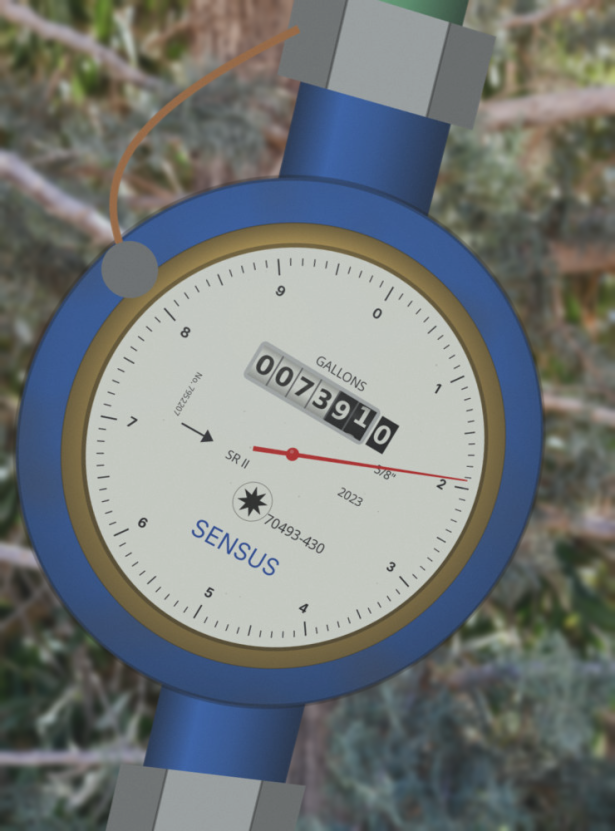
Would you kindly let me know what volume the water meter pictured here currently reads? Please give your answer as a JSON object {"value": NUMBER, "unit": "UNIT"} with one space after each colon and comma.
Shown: {"value": 73911.9, "unit": "gal"}
